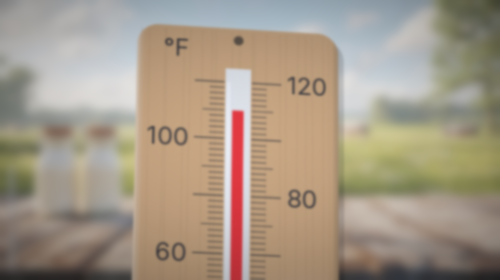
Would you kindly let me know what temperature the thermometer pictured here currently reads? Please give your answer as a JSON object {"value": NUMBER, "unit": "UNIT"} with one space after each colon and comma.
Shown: {"value": 110, "unit": "°F"}
